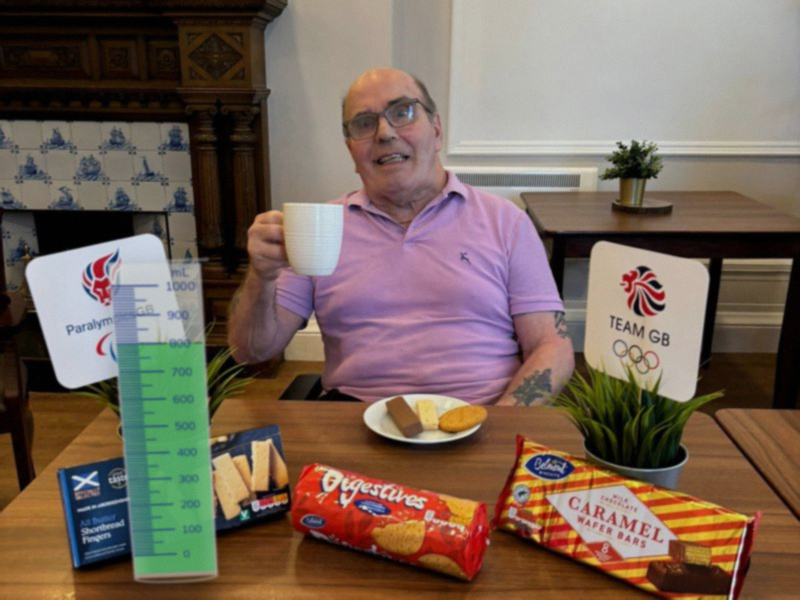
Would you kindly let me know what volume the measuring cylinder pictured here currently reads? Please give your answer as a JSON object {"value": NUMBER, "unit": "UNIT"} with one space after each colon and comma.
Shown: {"value": 800, "unit": "mL"}
